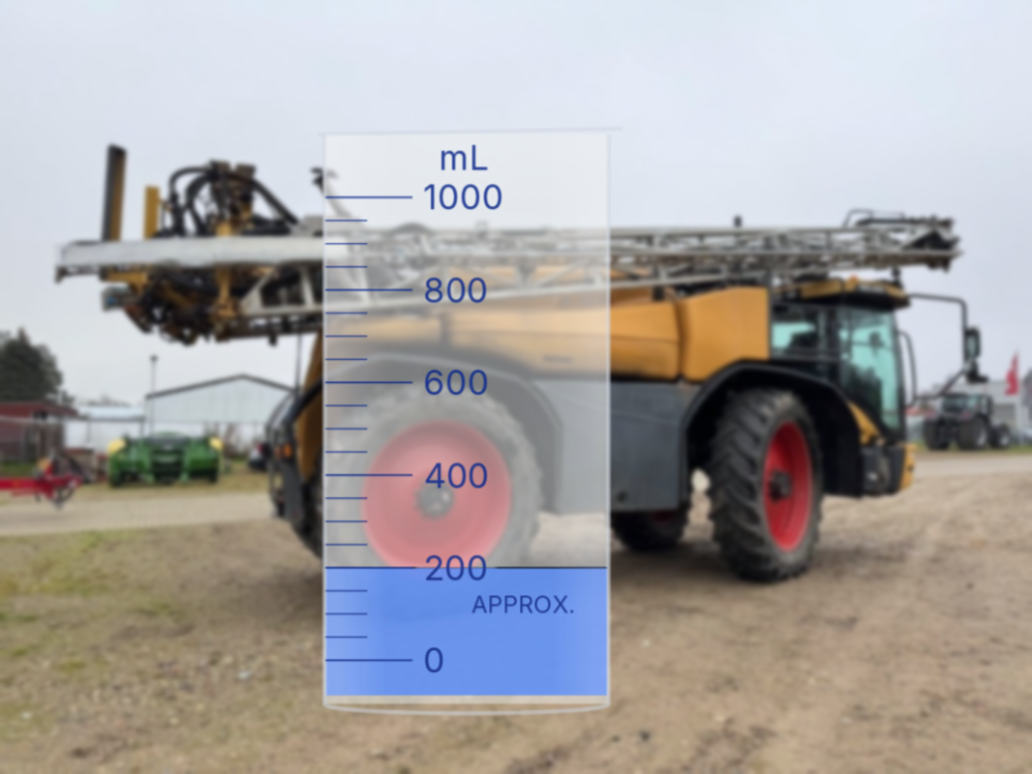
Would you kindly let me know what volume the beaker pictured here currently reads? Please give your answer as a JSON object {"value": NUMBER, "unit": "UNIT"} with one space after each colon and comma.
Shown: {"value": 200, "unit": "mL"}
